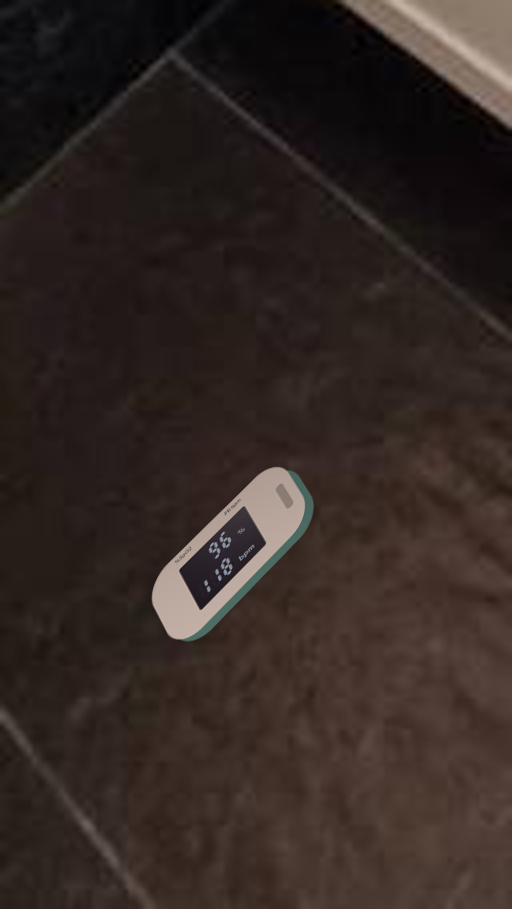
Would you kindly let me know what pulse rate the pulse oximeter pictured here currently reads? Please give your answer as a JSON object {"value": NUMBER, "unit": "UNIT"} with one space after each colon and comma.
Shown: {"value": 118, "unit": "bpm"}
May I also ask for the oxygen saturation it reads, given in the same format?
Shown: {"value": 96, "unit": "%"}
